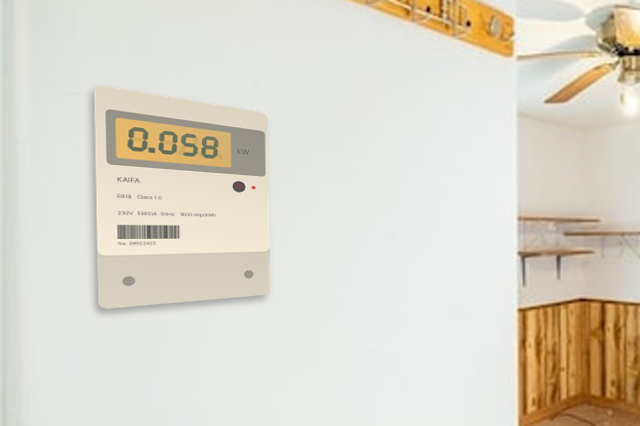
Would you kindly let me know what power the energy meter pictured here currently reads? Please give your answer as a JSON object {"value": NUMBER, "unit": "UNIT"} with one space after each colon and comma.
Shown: {"value": 0.058, "unit": "kW"}
